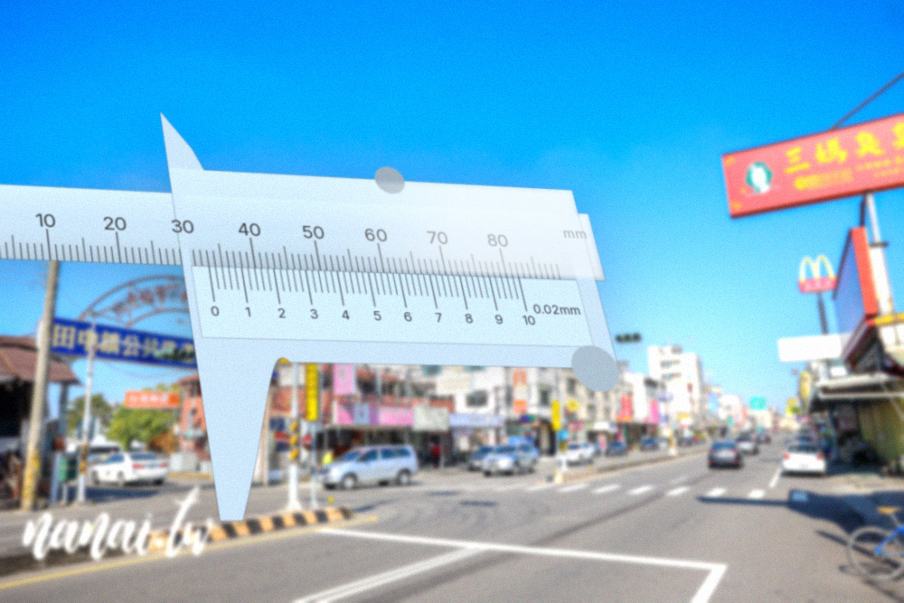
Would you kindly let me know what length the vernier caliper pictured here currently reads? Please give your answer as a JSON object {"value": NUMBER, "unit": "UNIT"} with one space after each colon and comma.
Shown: {"value": 33.0, "unit": "mm"}
